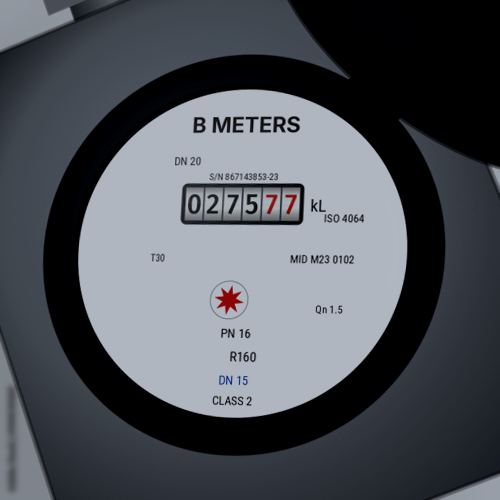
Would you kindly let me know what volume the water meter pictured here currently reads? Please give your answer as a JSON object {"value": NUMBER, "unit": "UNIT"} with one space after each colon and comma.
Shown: {"value": 275.77, "unit": "kL"}
